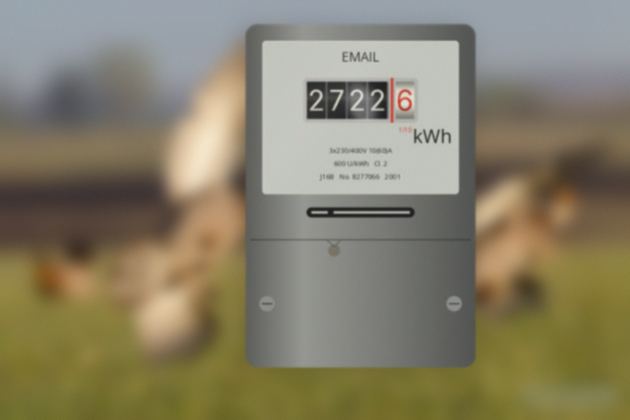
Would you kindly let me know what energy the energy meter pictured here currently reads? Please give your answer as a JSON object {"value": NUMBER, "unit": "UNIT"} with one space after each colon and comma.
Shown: {"value": 2722.6, "unit": "kWh"}
